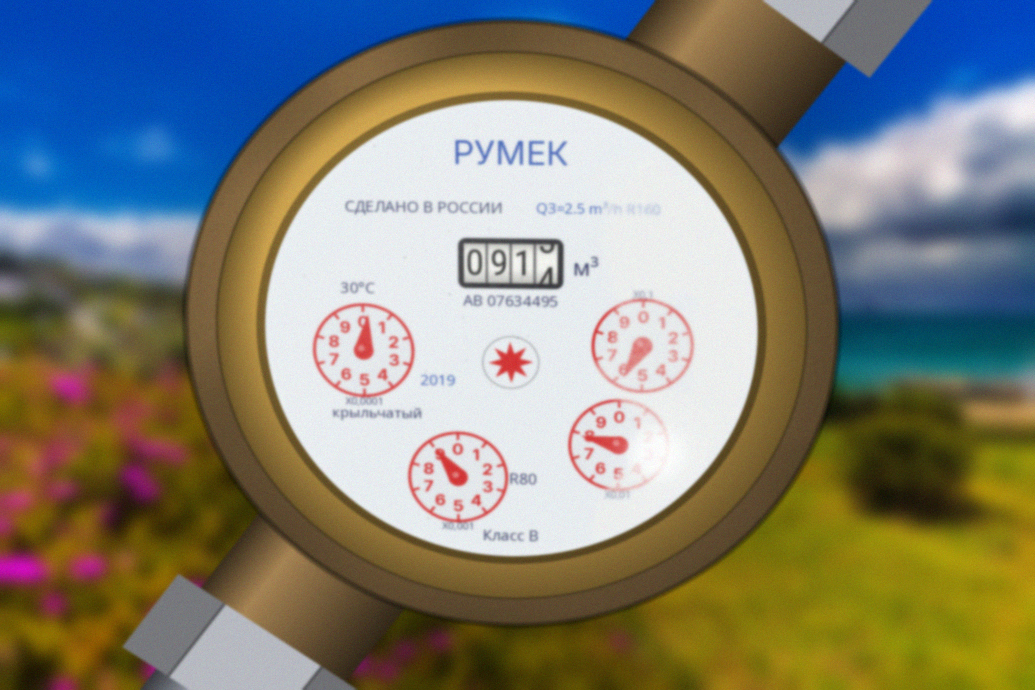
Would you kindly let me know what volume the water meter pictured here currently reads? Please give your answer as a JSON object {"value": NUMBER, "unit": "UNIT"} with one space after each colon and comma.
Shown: {"value": 913.5790, "unit": "m³"}
